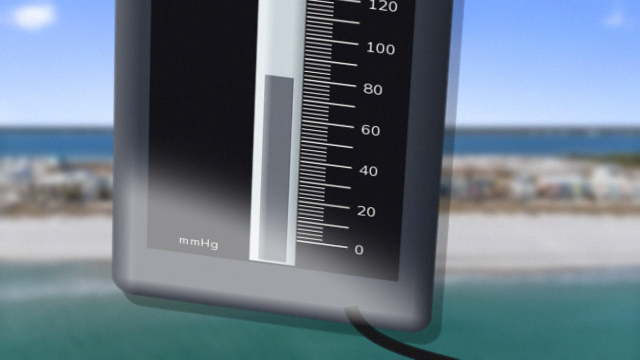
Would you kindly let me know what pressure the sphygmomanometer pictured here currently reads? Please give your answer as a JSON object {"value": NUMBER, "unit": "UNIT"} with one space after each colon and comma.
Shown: {"value": 80, "unit": "mmHg"}
